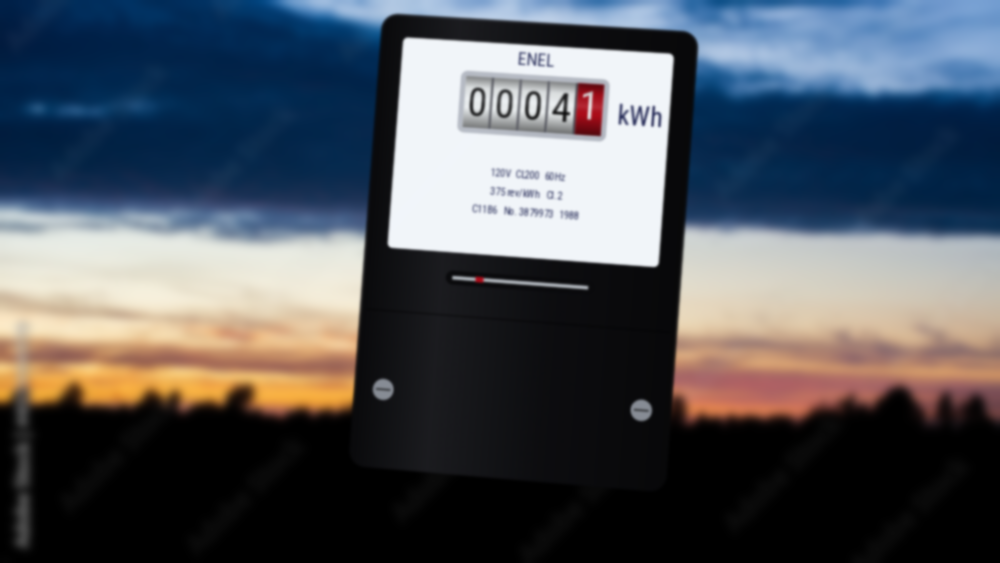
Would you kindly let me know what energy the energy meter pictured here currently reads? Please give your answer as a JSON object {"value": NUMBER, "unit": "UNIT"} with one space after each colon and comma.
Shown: {"value": 4.1, "unit": "kWh"}
